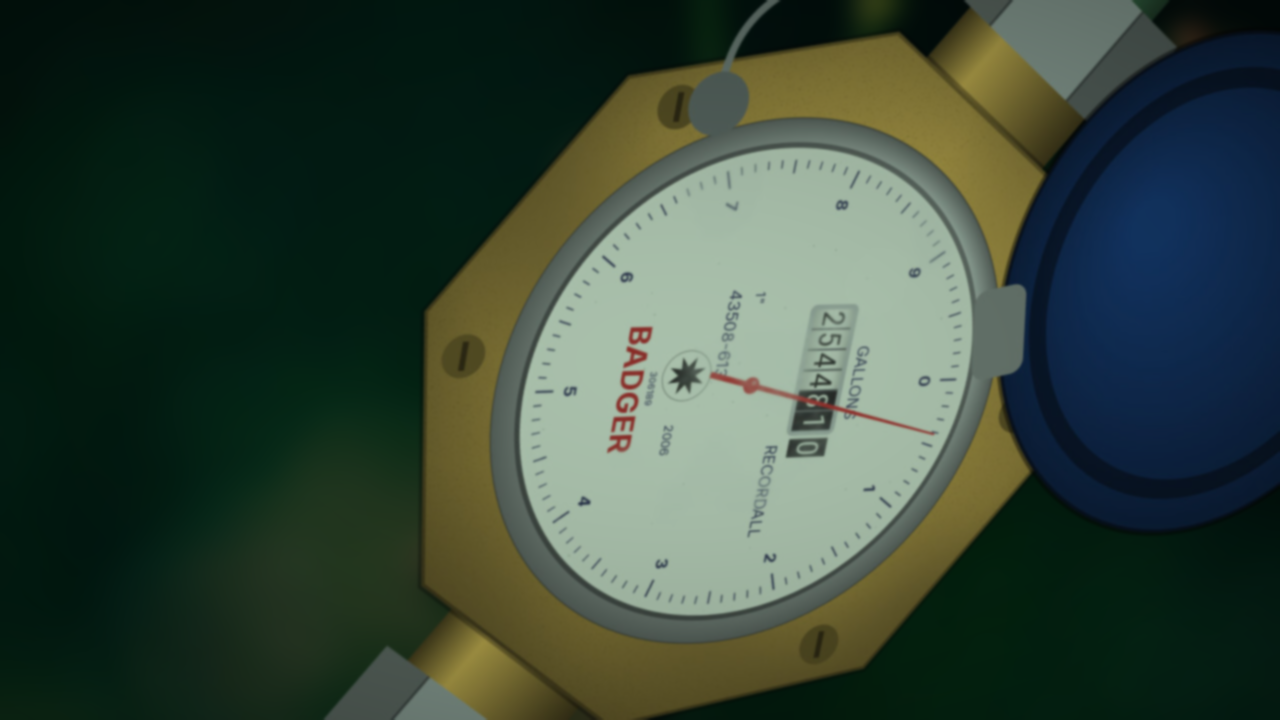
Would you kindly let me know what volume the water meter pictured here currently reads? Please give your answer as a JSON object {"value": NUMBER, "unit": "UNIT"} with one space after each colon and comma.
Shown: {"value": 2544810.4, "unit": "gal"}
